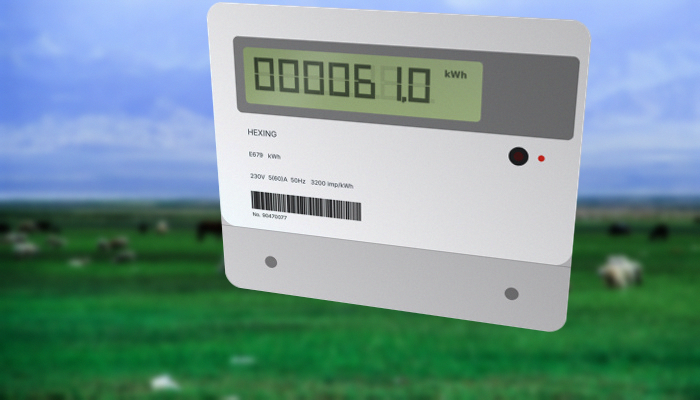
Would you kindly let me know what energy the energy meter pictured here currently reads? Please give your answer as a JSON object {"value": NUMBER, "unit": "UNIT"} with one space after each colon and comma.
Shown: {"value": 61.0, "unit": "kWh"}
